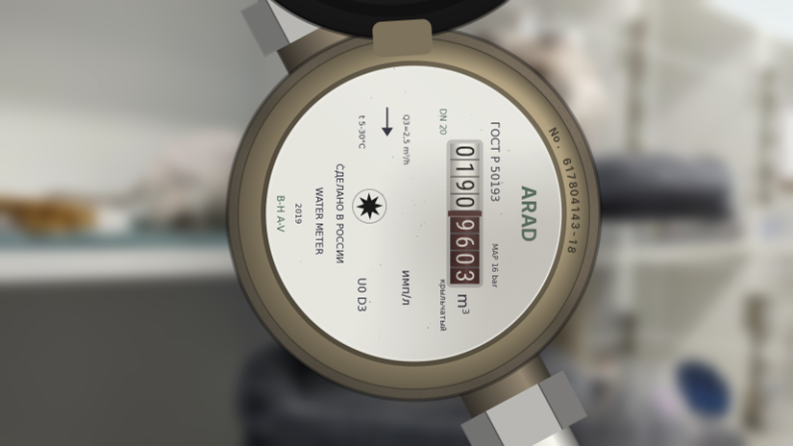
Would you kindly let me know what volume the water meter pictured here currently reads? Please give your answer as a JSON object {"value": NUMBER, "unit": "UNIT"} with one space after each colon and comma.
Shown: {"value": 190.9603, "unit": "m³"}
